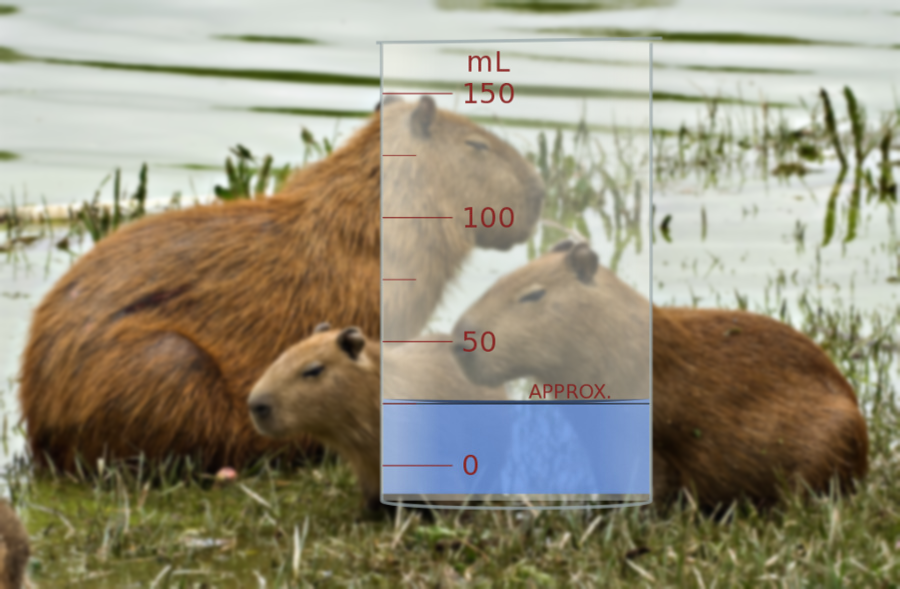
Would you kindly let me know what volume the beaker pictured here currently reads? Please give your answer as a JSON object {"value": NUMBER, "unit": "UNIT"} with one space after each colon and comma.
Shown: {"value": 25, "unit": "mL"}
